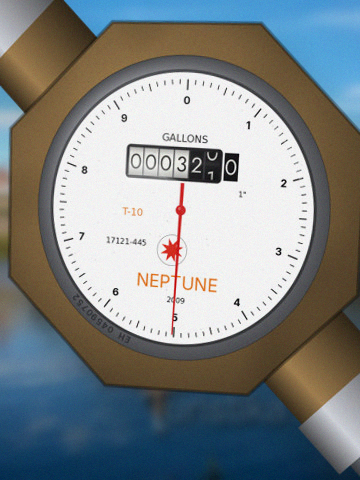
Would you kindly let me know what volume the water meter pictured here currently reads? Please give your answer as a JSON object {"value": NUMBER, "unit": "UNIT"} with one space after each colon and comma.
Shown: {"value": 3205.0, "unit": "gal"}
